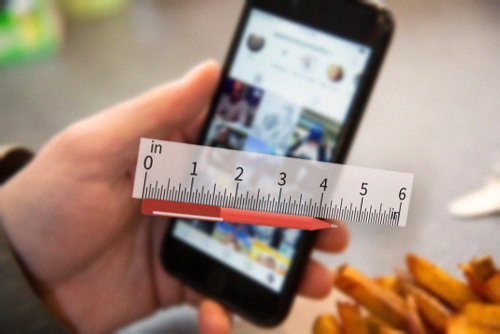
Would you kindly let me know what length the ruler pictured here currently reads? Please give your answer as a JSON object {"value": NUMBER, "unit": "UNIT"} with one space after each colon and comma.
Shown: {"value": 4.5, "unit": "in"}
